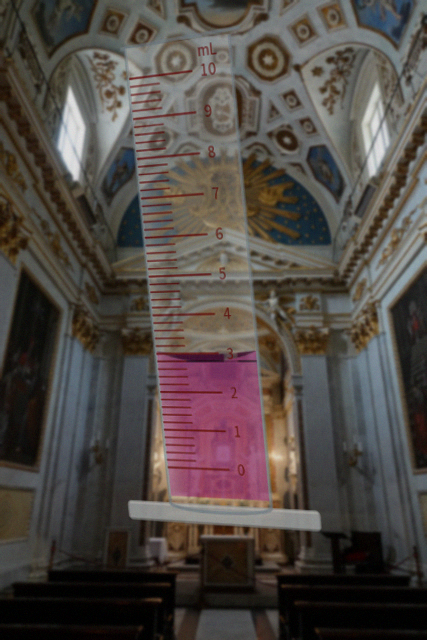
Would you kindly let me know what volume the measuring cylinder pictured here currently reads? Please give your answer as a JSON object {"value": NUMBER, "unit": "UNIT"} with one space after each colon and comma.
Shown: {"value": 2.8, "unit": "mL"}
